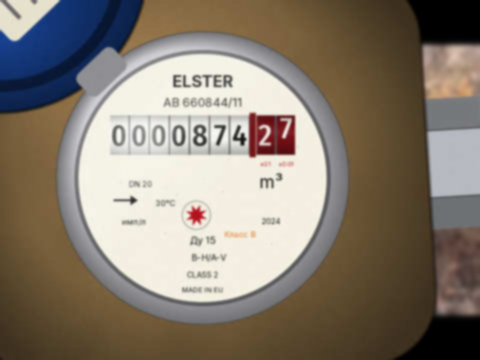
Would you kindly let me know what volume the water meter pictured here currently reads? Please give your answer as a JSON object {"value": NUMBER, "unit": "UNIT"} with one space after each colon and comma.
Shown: {"value": 874.27, "unit": "m³"}
